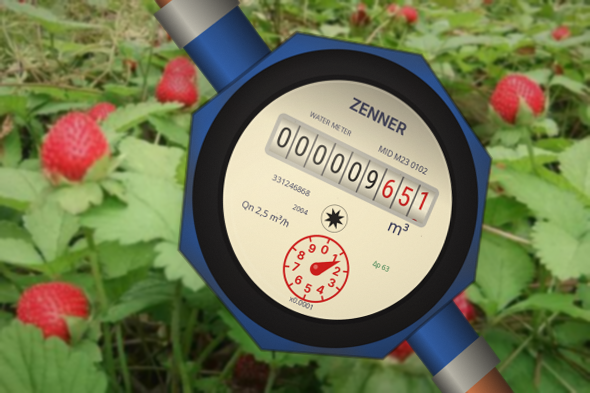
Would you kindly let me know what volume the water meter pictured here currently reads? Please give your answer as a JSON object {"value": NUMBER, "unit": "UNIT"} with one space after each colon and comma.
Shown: {"value": 9.6511, "unit": "m³"}
